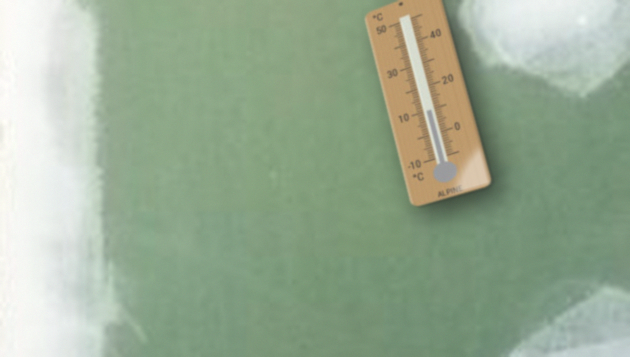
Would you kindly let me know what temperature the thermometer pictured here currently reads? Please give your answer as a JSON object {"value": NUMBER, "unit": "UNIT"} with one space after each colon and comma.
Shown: {"value": 10, "unit": "°C"}
